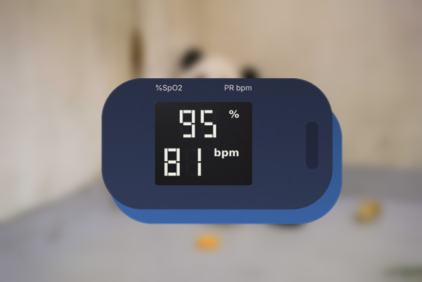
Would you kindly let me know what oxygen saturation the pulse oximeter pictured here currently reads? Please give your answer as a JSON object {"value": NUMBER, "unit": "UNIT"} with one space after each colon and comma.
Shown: {"value": 95, "unit": "%"}
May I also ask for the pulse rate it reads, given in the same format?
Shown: {"value": 81, "unit": "bpm"}
